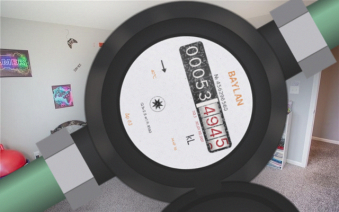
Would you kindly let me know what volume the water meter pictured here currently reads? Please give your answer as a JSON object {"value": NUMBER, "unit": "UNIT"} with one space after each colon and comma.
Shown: {"value": 53.4945, "unit": "kL"}
